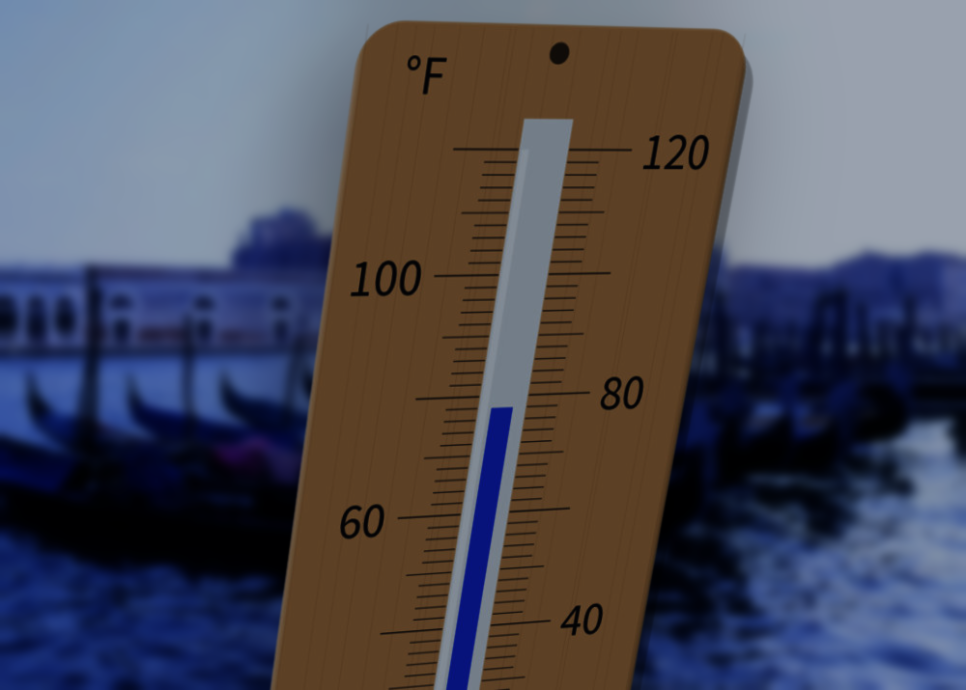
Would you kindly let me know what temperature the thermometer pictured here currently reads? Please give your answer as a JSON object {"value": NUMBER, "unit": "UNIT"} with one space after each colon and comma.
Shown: {"value": 78, "unit": "°F"}
